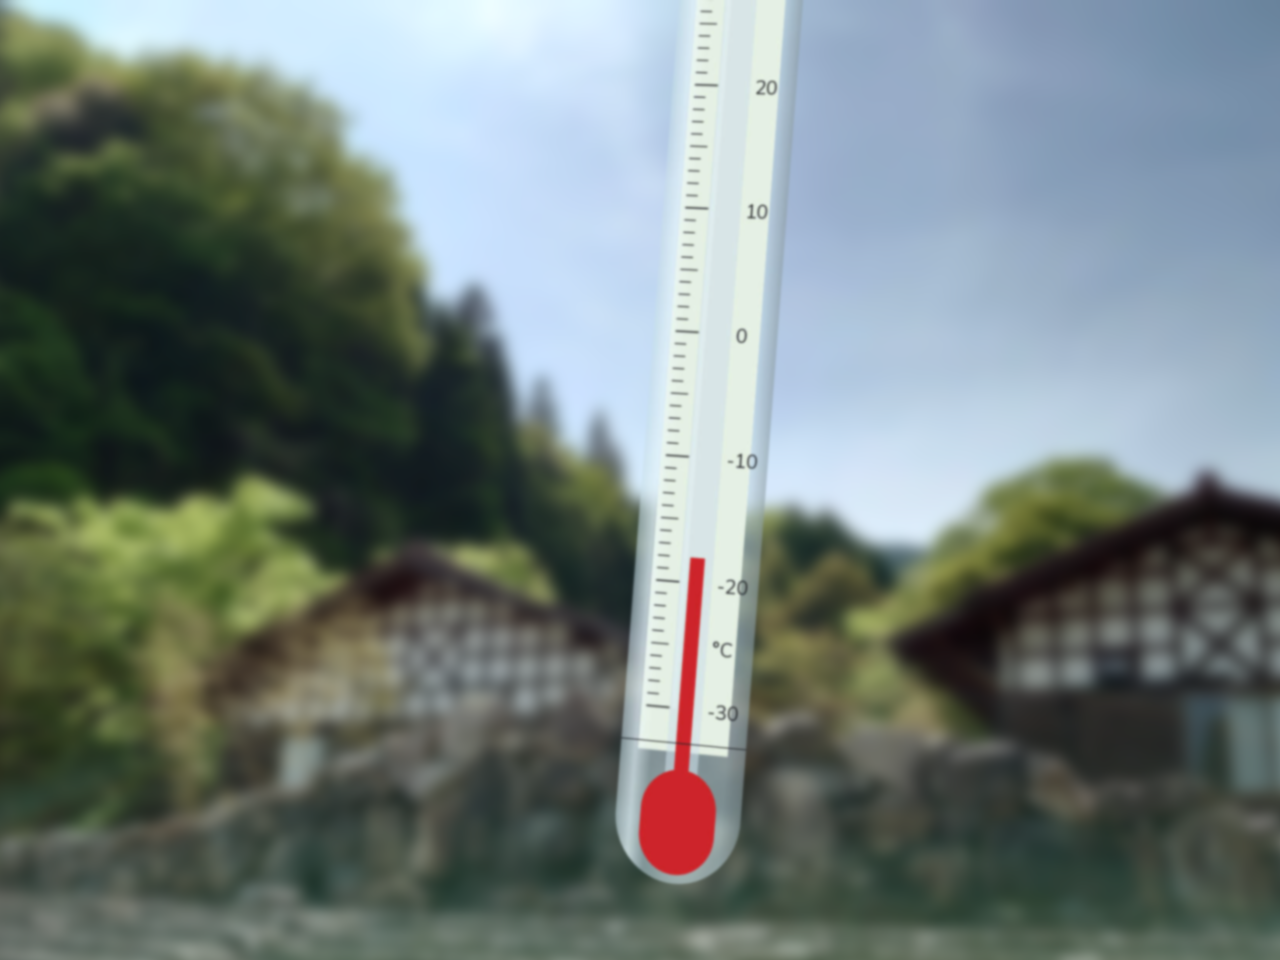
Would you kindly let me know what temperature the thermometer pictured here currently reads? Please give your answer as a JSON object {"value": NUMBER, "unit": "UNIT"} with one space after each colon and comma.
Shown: {"value": -18, "unit": "°C"}
